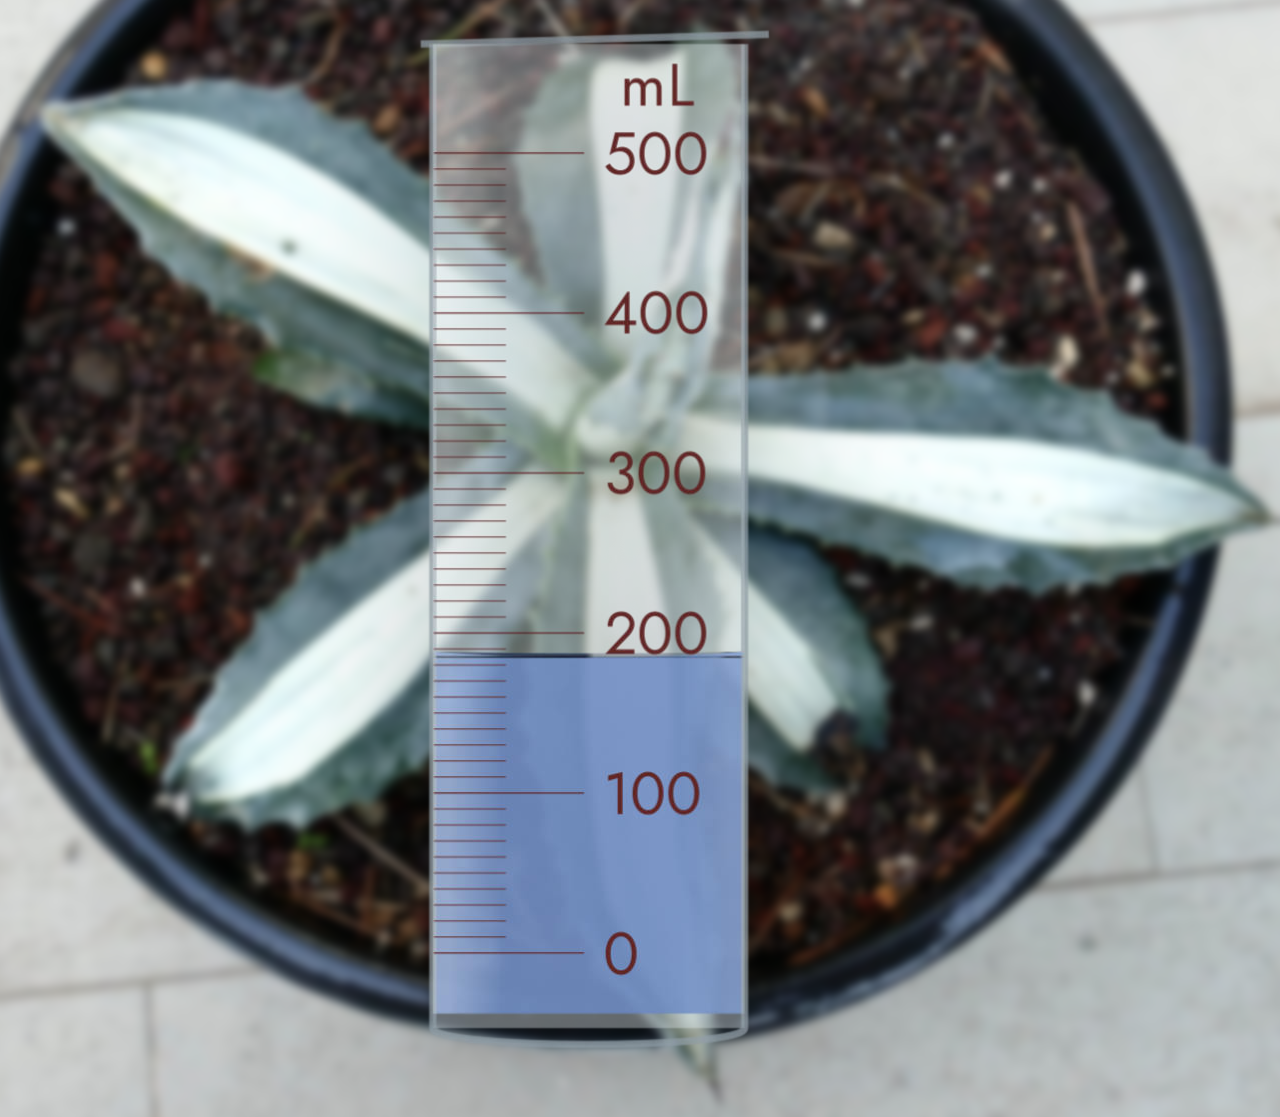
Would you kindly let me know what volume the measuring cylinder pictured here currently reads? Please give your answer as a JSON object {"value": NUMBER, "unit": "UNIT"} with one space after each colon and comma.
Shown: {"value": 185, "unit": "mL"}
